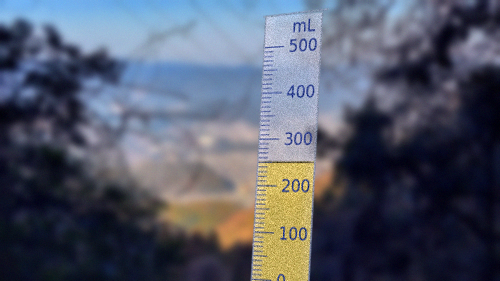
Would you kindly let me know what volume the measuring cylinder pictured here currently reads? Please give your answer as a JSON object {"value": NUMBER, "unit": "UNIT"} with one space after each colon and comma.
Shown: {"value": 250, "unit": "mL"}
